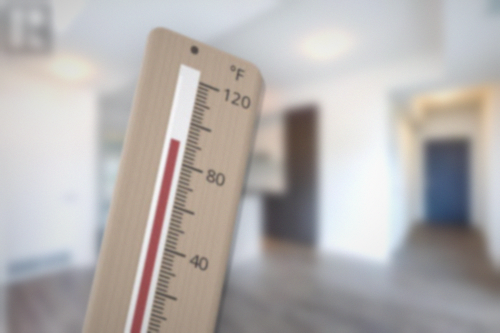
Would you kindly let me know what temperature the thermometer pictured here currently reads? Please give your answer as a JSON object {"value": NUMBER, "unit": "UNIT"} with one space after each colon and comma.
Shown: {"value": 90, "unit": "°F"}
